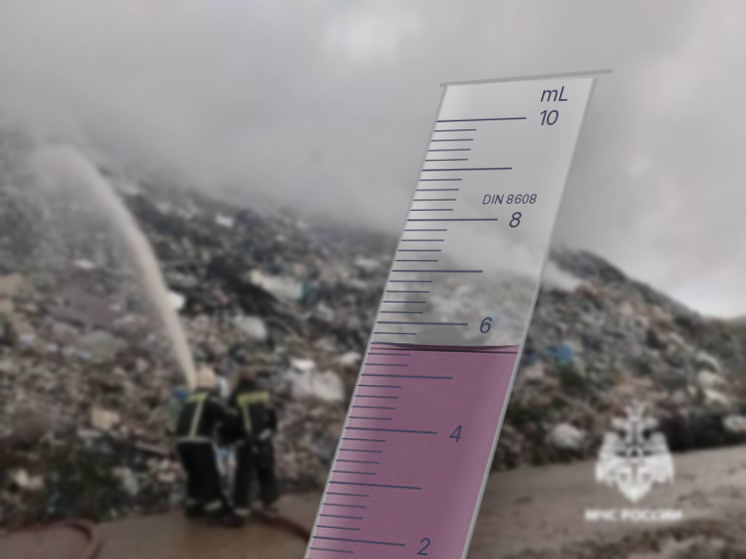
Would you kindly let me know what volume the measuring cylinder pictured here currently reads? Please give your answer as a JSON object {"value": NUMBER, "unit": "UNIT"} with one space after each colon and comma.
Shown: {"value": 5.5, "unit": "mL"}
